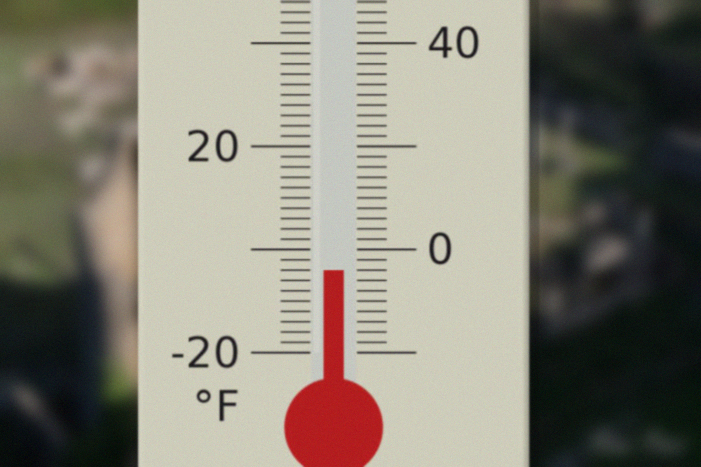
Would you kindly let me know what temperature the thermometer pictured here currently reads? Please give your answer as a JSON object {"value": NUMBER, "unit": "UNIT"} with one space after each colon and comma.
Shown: {"value": -4, "unit": "°F"}
